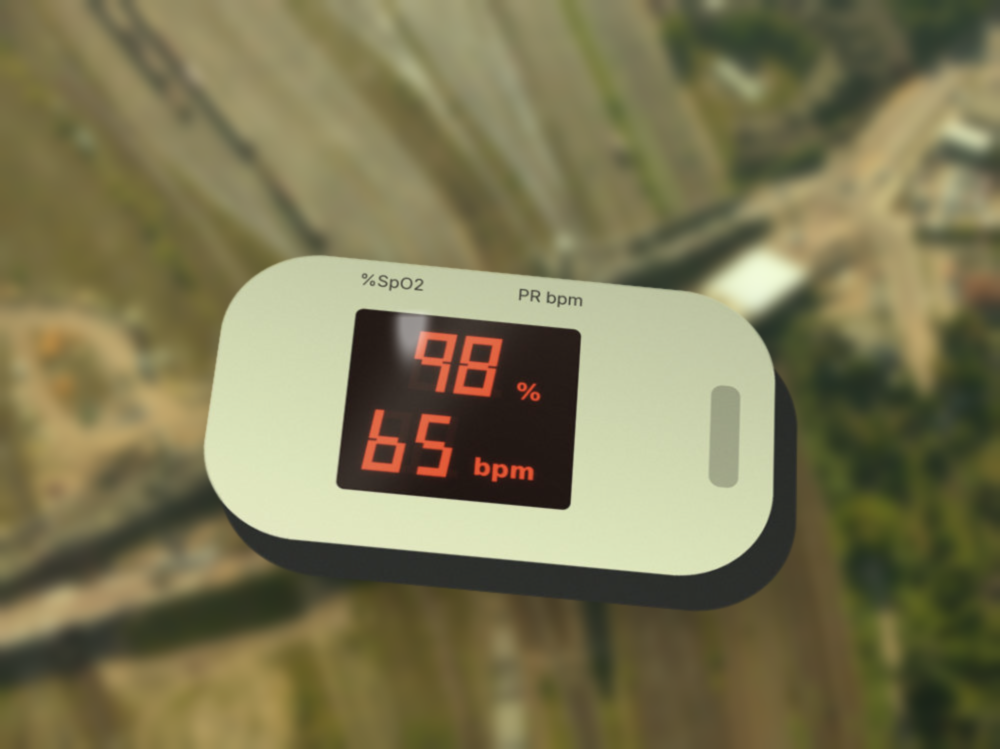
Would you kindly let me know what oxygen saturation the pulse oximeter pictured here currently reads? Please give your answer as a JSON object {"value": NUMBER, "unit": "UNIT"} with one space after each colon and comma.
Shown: {"value": 98, "unit": "%"}
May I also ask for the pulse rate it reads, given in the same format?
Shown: {"value": 65, "unit": "bpm"}
